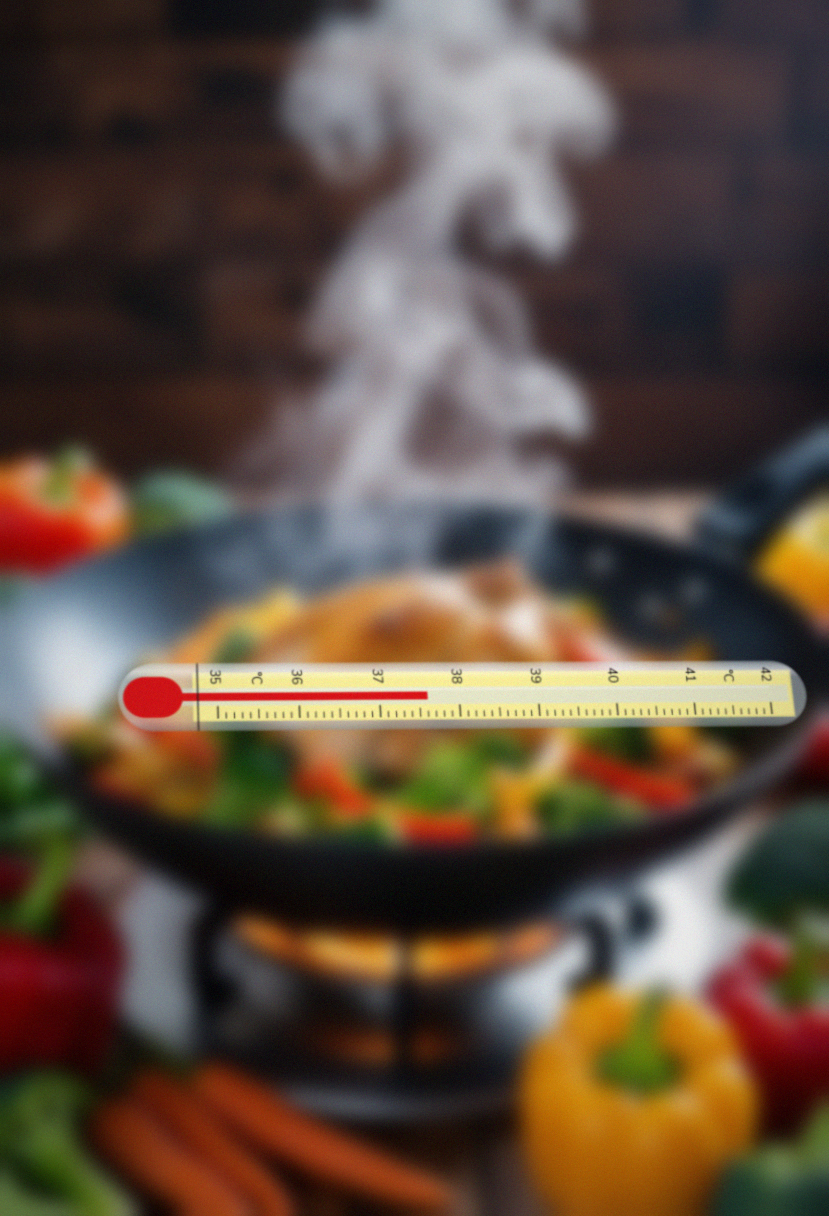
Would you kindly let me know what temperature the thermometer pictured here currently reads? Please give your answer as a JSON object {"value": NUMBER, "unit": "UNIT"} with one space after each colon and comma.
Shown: {"value": 37.6, "unit": "°C"}
